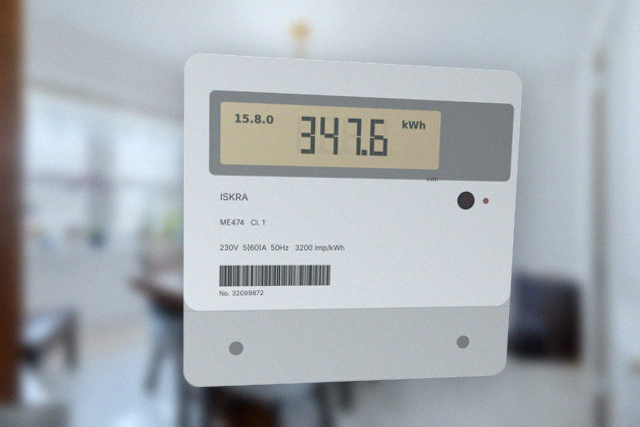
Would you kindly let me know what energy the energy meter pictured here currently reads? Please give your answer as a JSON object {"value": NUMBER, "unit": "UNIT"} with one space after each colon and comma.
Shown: {"value": 347.6, "unit": "kWh"}
